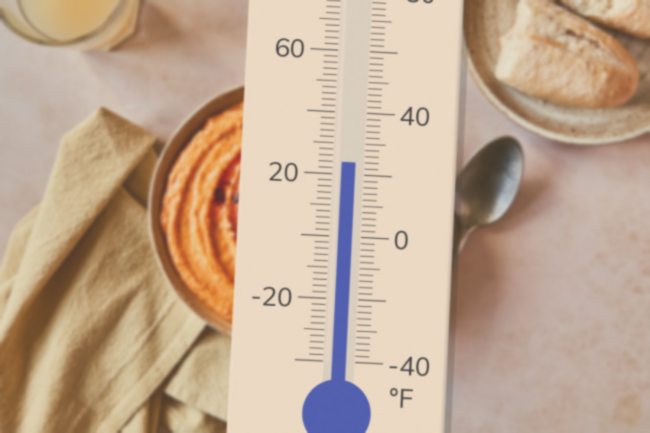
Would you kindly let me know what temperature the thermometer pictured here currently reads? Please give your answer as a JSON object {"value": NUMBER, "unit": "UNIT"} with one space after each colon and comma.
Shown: {"value": 24, "unit": "°F"}
